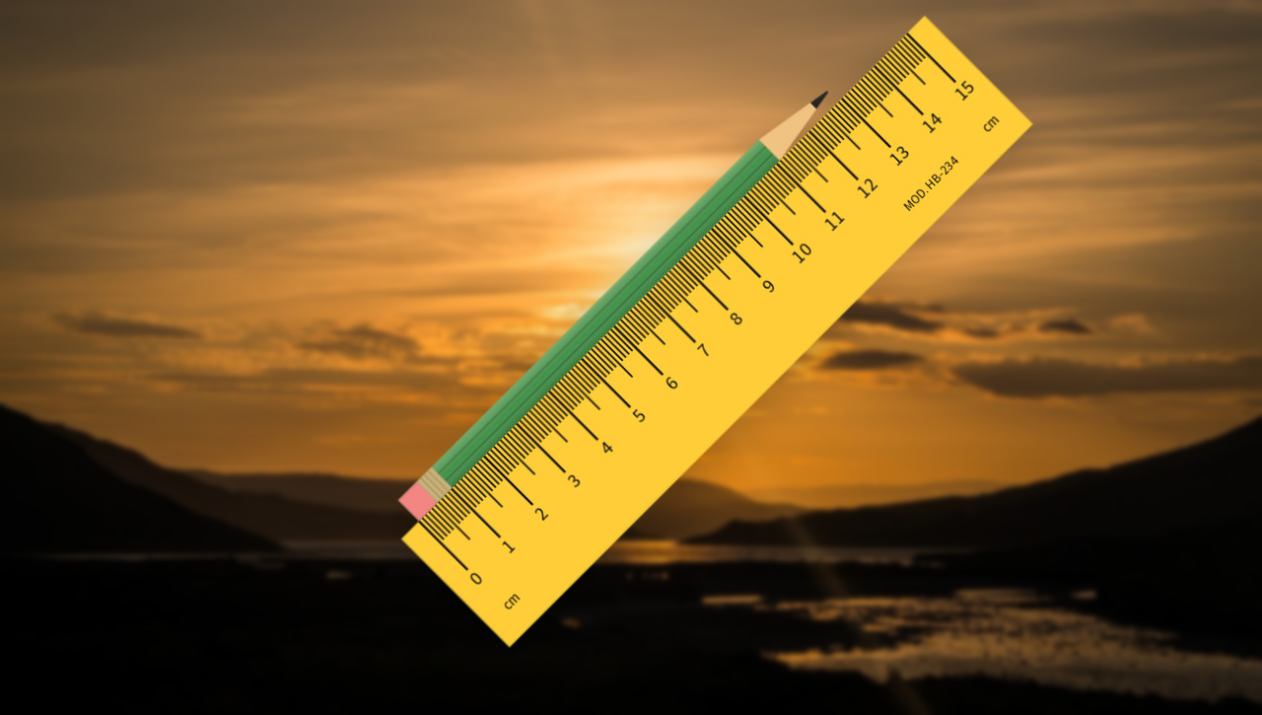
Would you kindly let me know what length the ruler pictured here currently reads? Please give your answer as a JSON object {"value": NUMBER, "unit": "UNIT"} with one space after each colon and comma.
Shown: {"value": 12.9, "unit": "cm"}
